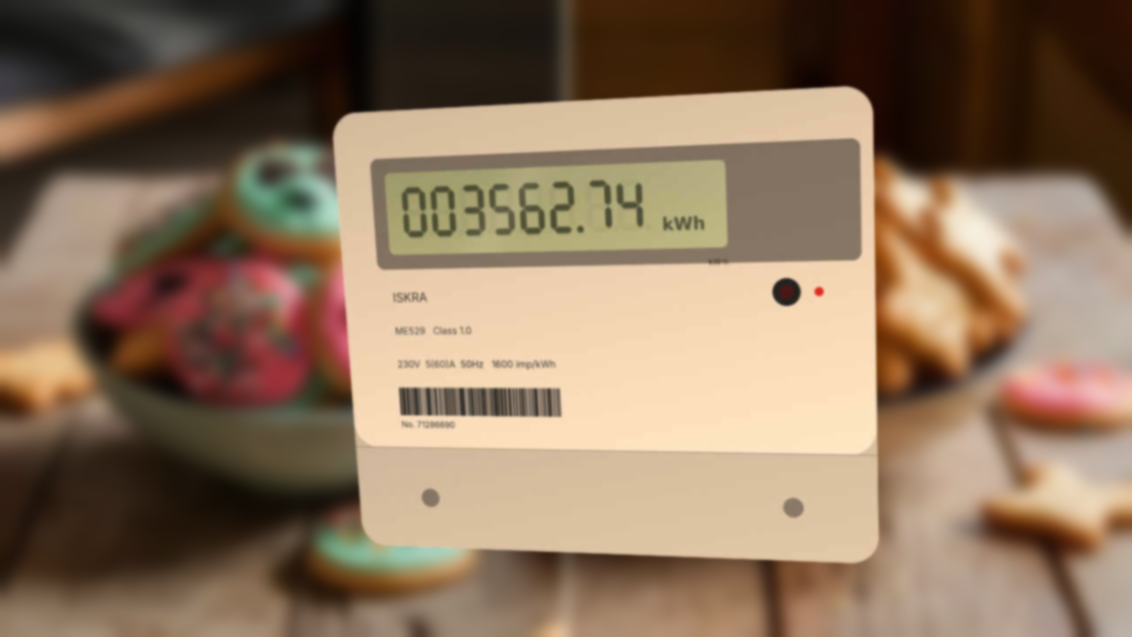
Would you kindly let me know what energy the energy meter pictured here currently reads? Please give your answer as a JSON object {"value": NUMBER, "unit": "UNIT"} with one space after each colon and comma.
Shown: {"value": 3562.74, "unit": "kWh"}
